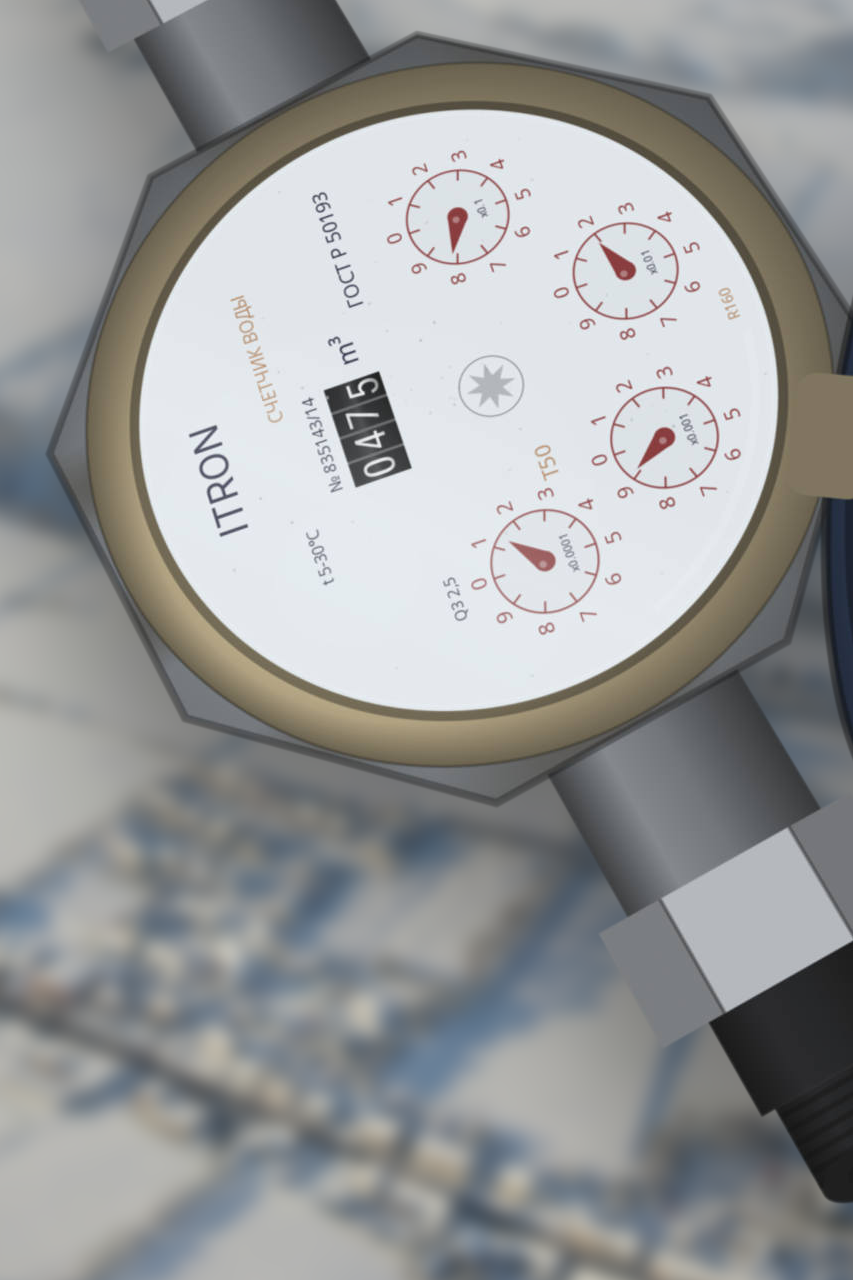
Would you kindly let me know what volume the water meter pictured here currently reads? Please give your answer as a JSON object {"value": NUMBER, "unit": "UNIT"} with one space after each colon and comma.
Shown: {"value": 474.8191, "unit": "m³"}
